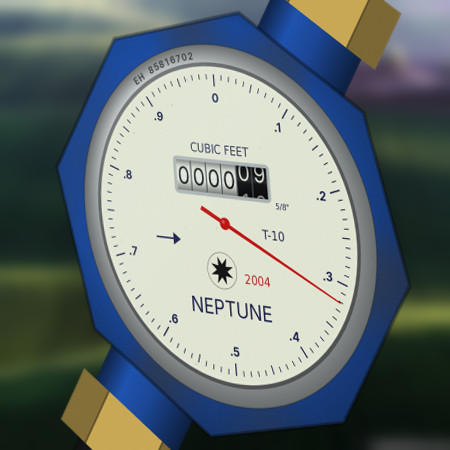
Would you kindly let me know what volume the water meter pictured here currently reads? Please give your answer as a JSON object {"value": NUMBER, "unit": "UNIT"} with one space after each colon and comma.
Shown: {"value": 9.32, "unit": "ft³"}
